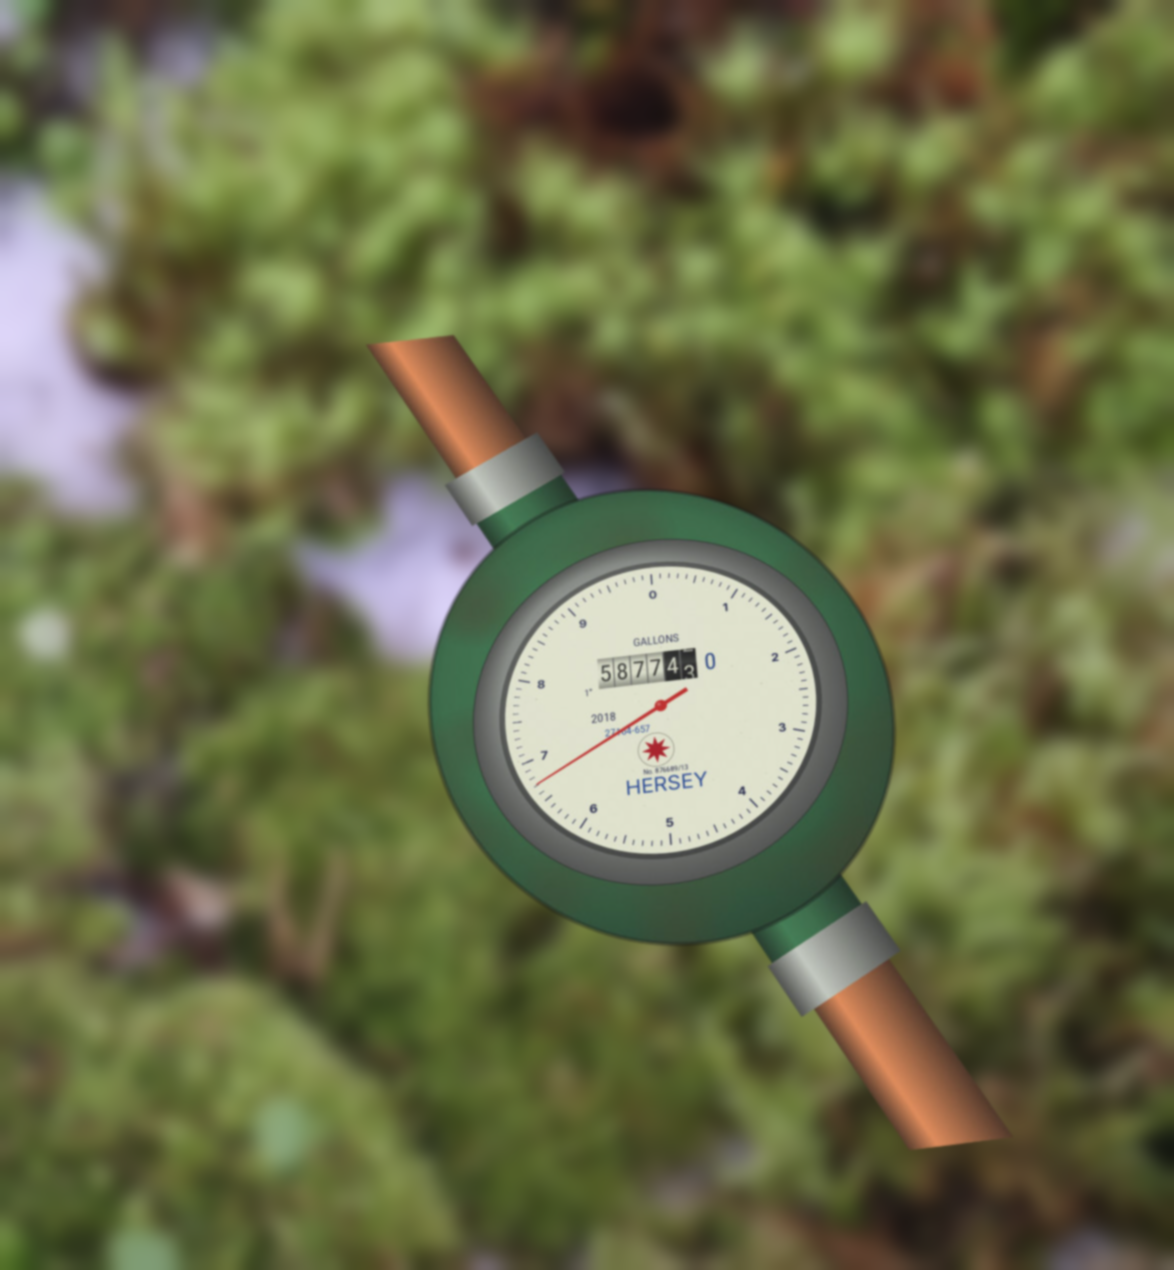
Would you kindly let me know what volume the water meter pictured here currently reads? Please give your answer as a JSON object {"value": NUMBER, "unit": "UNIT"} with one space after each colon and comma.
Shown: {"value": 5877426.7, "unit": "gal"}
